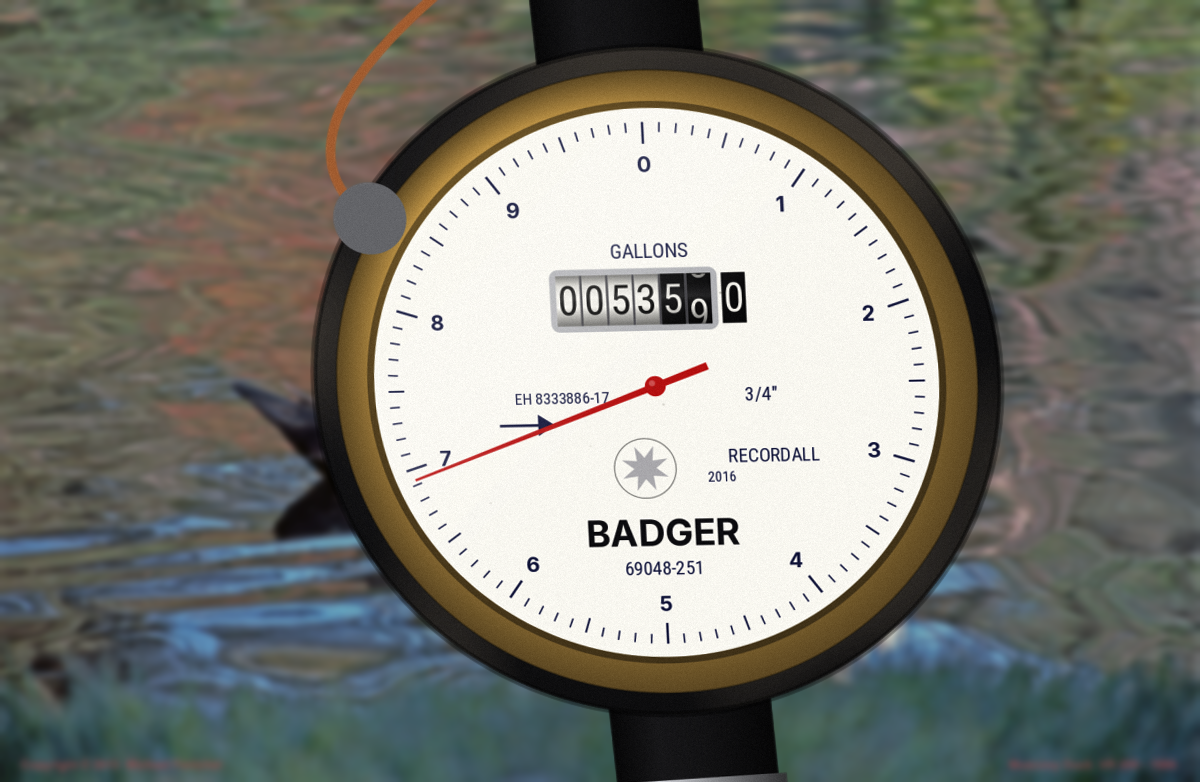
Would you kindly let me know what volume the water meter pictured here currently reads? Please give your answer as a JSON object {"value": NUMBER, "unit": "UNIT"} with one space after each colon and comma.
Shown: {"value": 53586.9, "unit": "gal"}
